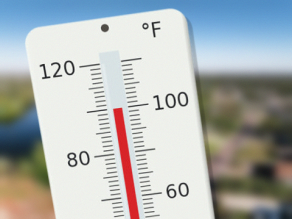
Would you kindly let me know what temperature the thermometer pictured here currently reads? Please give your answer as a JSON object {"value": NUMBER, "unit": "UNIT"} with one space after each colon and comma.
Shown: {"value": 100, "unit": "°F"}
